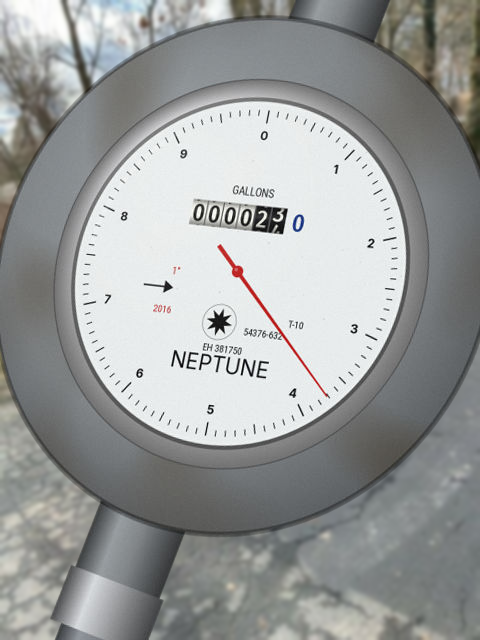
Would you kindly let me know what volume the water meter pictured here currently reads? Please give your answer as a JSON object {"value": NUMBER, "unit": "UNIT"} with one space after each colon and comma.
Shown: {"value": 233.7, "unit": "gal"}
